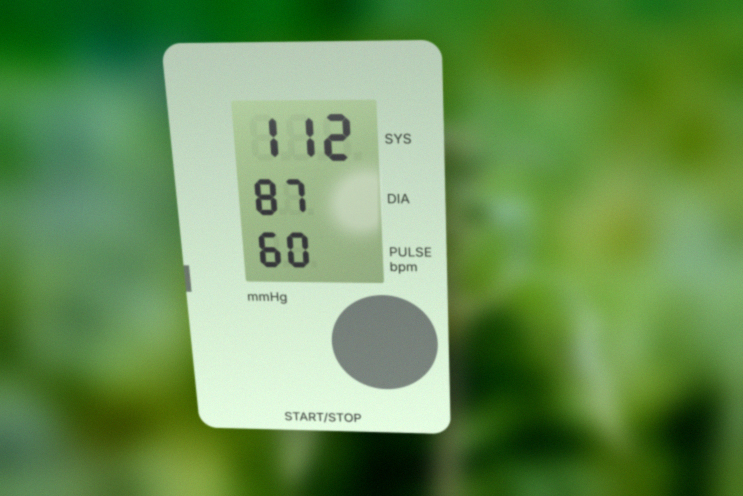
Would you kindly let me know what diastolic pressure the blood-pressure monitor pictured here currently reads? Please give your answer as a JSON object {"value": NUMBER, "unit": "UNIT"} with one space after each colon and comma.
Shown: {"value": 87, "unit": "mmHg"}
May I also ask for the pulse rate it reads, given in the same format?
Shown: {"value": 60, "unit": "bpm"}
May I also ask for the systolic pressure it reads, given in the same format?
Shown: {"value": 112, "unit": "mmHg"}
